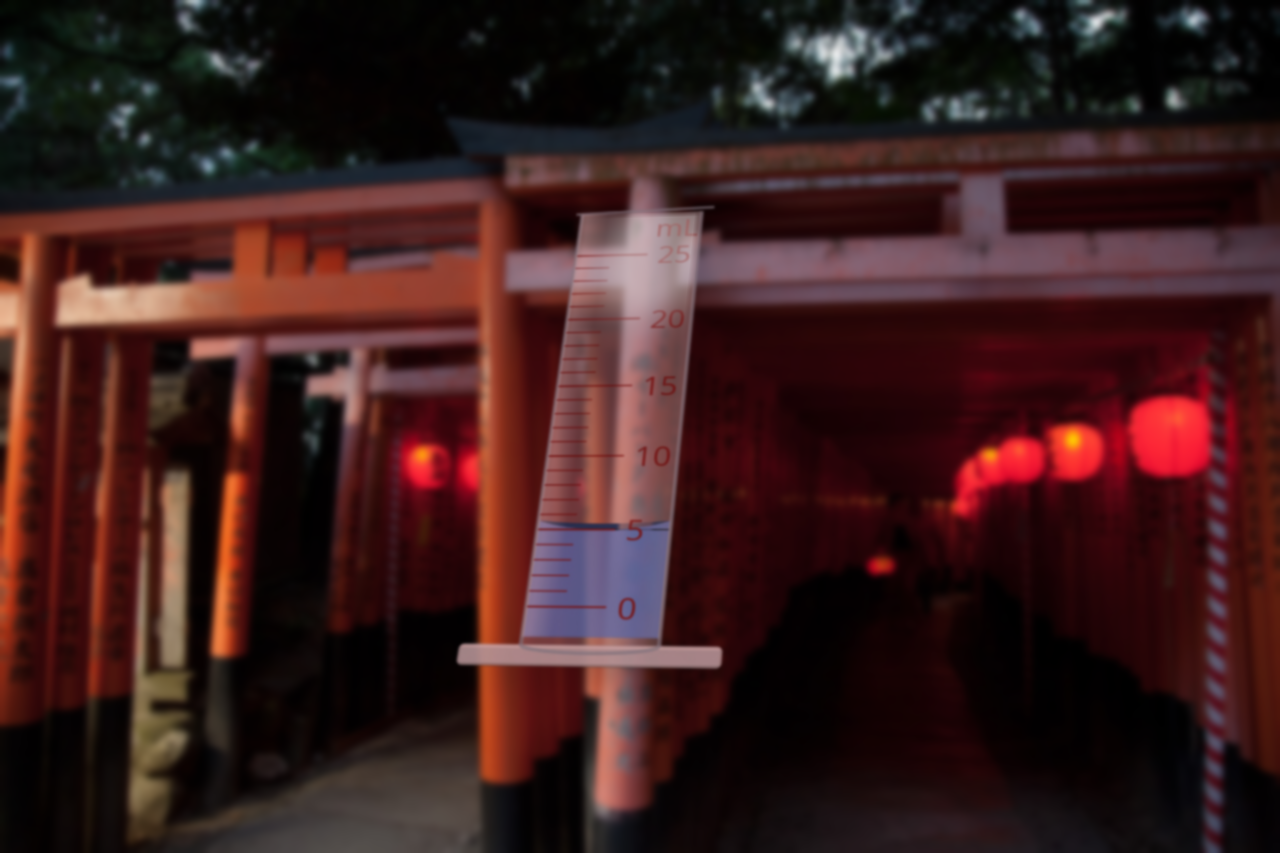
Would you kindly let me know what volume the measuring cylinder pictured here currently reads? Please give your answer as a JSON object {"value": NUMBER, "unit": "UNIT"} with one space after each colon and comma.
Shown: {"value": 5, "unit": "mL"}
